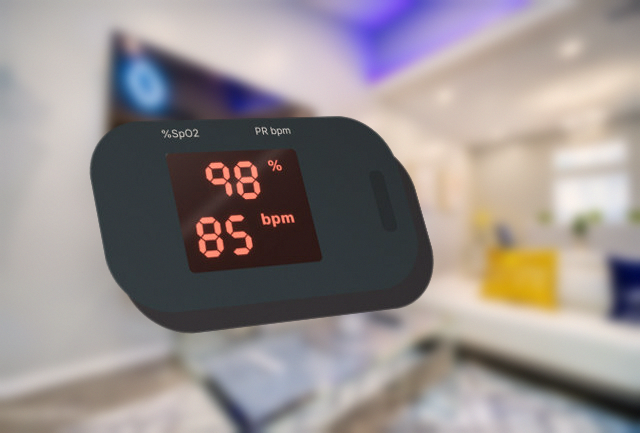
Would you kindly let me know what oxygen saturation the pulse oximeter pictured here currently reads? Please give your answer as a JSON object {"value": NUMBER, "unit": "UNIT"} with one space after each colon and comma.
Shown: {"value": 98, "unit": "%"}
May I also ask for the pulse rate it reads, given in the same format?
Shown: {"value": 85, "unit": "bpm"}
